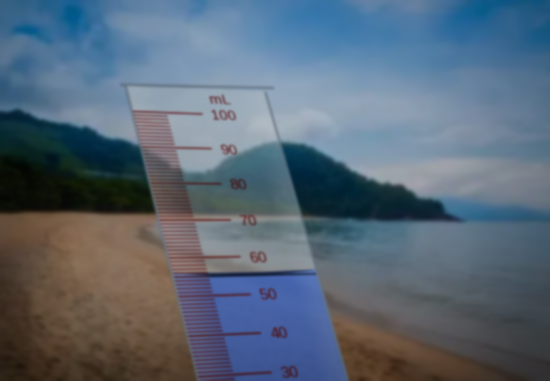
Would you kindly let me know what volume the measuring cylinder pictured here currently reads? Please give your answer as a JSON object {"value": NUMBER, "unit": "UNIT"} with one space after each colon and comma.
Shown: {"value": 55, "unit": "mL"}
